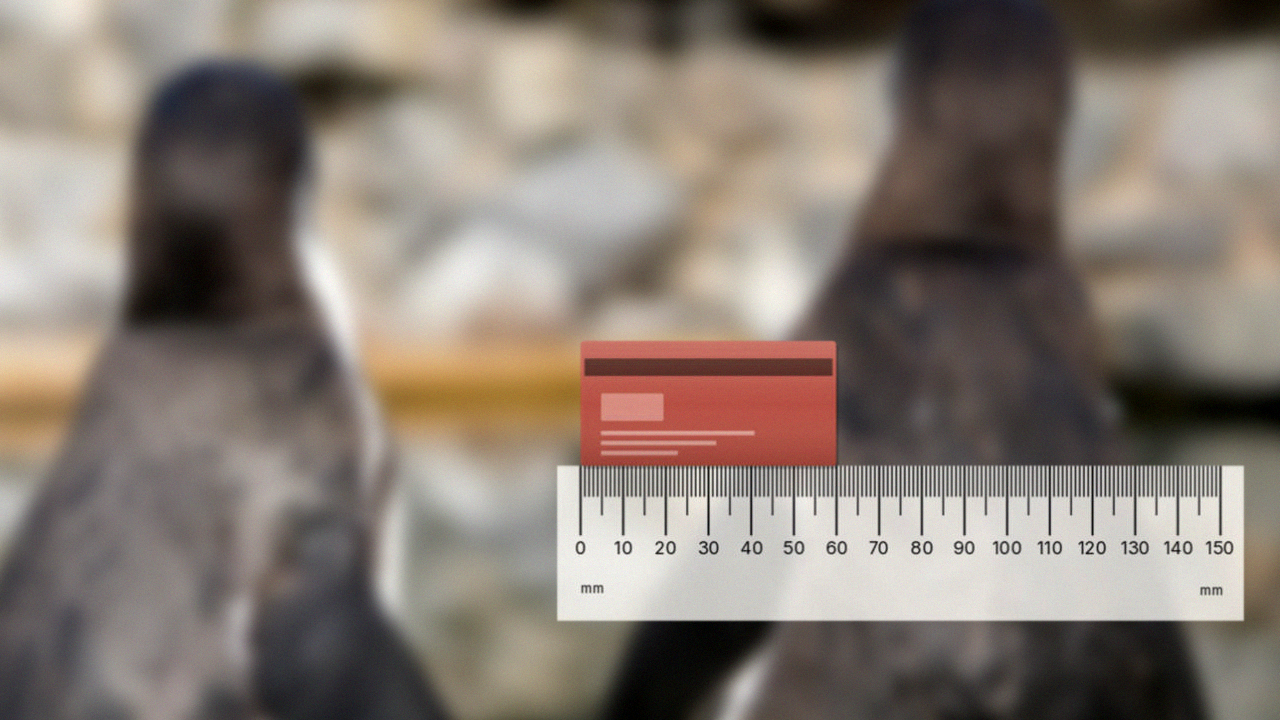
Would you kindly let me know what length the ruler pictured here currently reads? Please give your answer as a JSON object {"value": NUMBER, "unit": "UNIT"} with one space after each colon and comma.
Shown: {"value": 60, "unit": "mm"}
